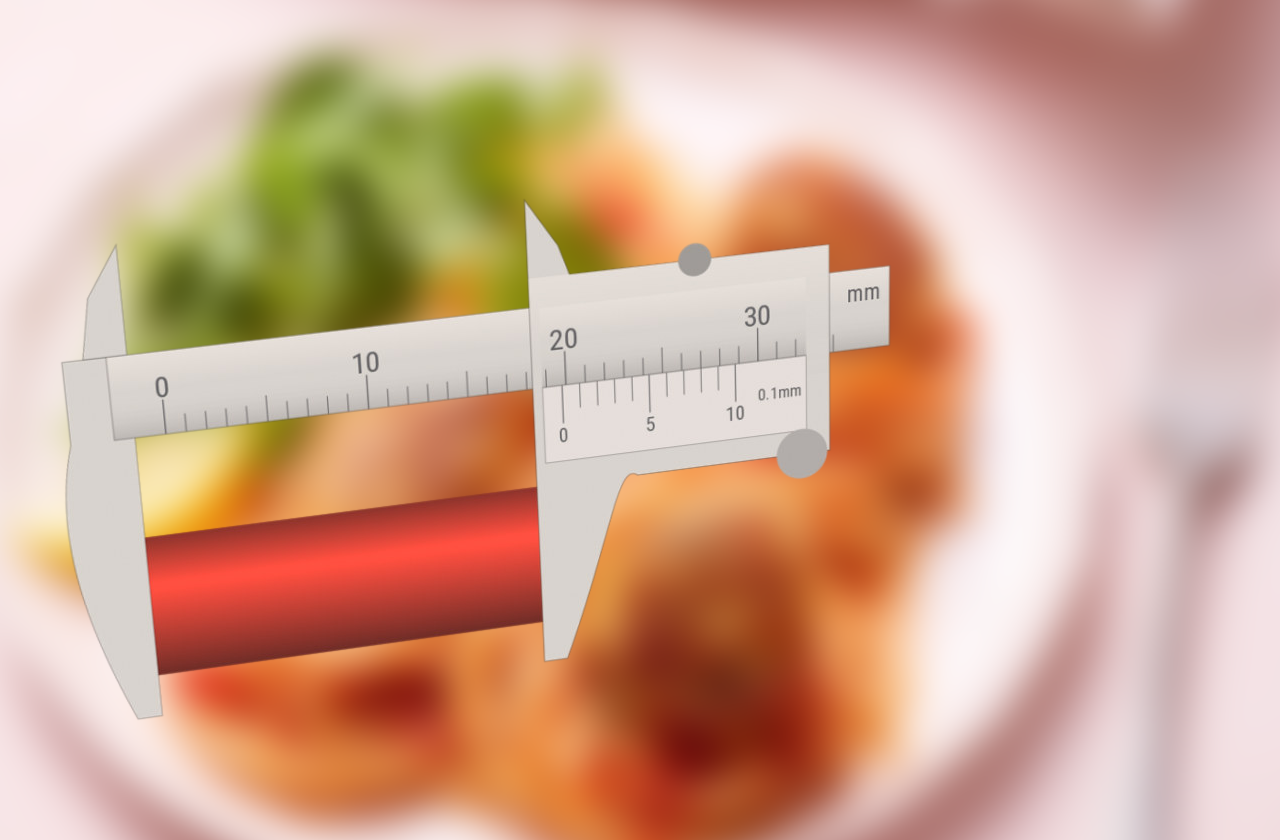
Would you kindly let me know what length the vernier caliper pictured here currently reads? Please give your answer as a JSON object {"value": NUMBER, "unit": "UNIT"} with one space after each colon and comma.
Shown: {"value": 19.8, "unit": "mm"}
